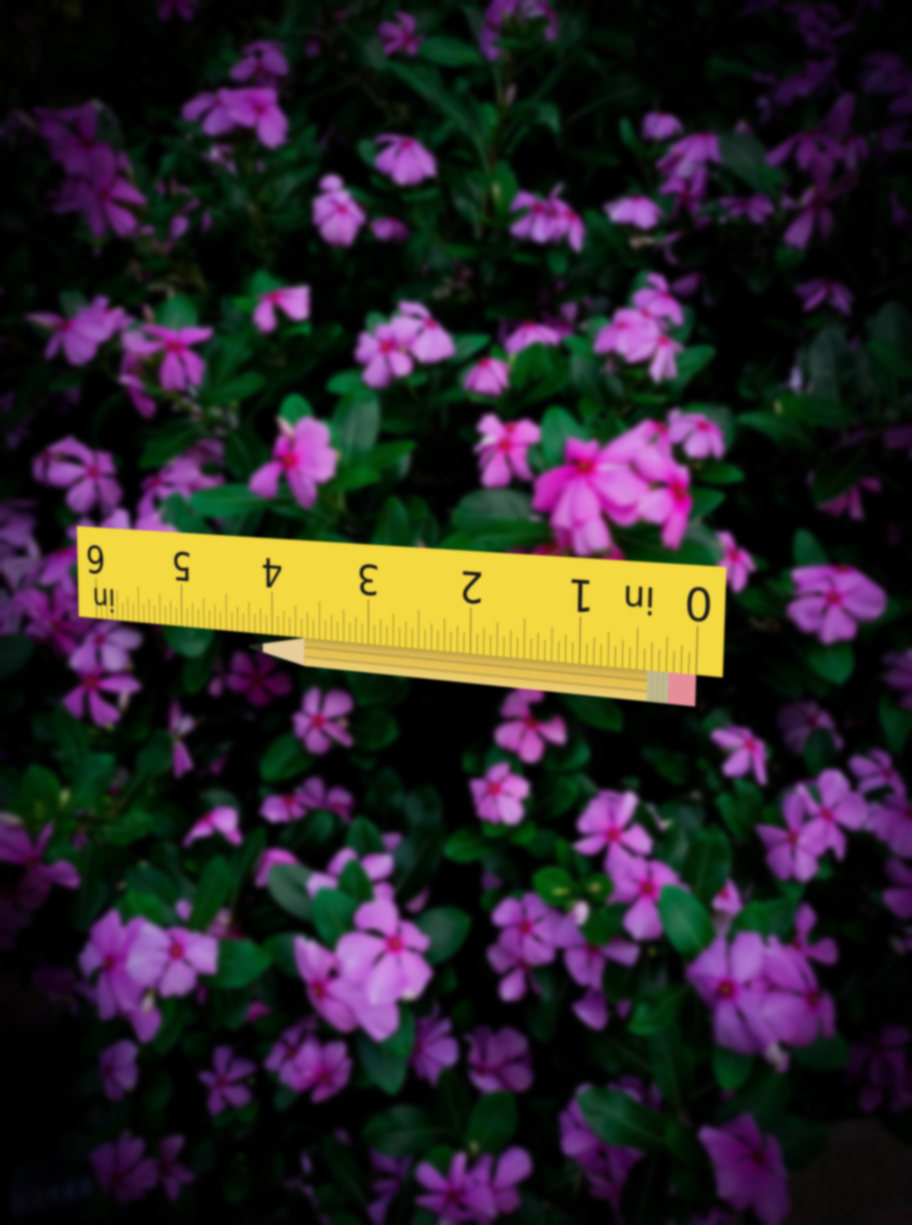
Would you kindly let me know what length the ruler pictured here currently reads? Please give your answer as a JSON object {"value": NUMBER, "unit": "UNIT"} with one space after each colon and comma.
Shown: {"value": 4.25, "unit": "in"}
